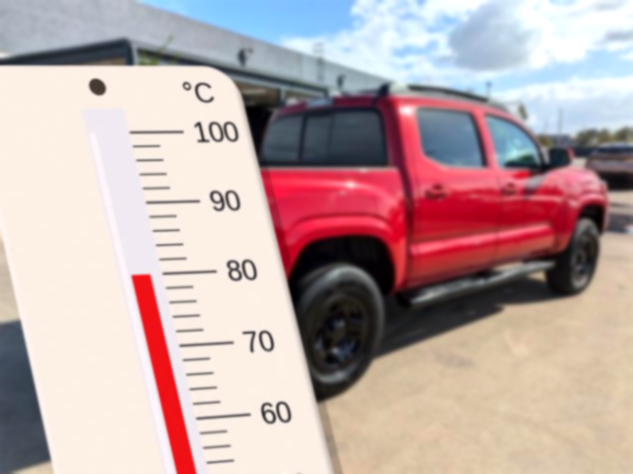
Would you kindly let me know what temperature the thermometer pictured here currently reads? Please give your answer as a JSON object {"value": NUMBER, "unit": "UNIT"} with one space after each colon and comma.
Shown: {"value": 80, "unit": "°C"}
